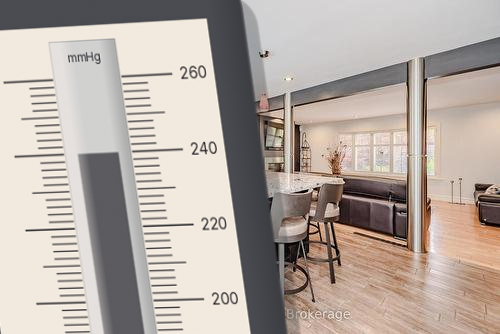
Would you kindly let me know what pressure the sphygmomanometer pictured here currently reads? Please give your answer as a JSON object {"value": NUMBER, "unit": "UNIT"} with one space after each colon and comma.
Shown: {"value": 240, "unit": "mmHg"}
